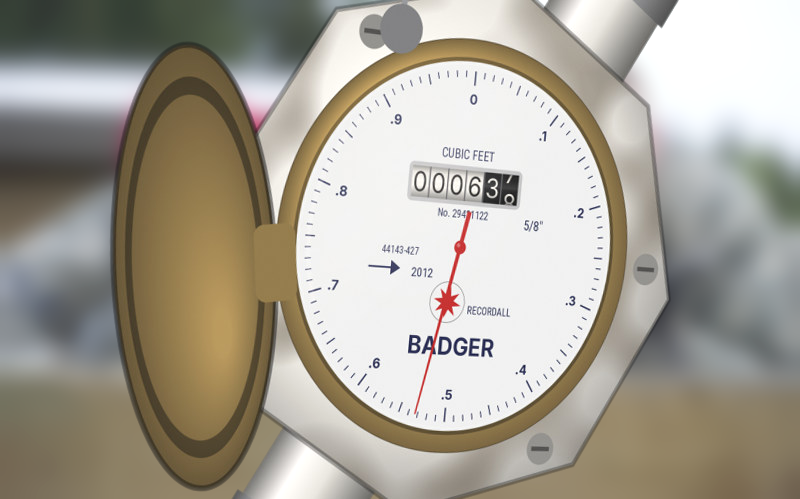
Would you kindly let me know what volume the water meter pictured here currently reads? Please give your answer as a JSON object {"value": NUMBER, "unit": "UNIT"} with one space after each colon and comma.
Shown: {"value": 637.53, "unit": "ft³"}
